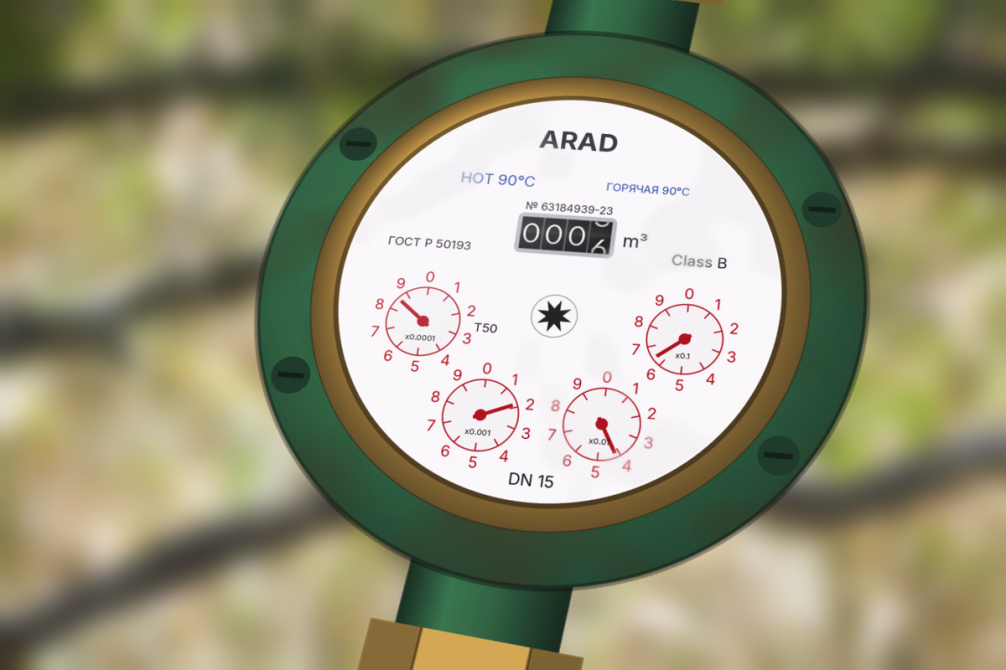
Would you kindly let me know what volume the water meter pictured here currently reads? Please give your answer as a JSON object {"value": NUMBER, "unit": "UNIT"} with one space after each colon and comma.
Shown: {"value": 5.6418, "unit": "m³"}
